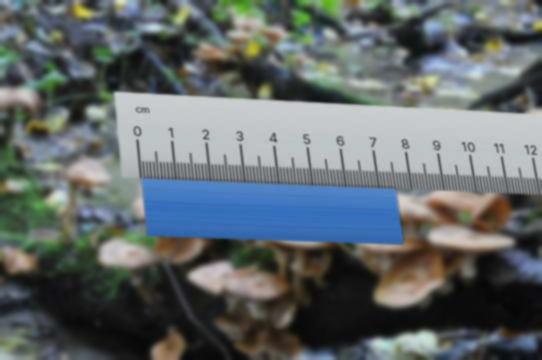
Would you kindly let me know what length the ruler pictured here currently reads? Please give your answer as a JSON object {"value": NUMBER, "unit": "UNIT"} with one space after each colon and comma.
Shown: {"value": 7.5, "unit": "cm"}
